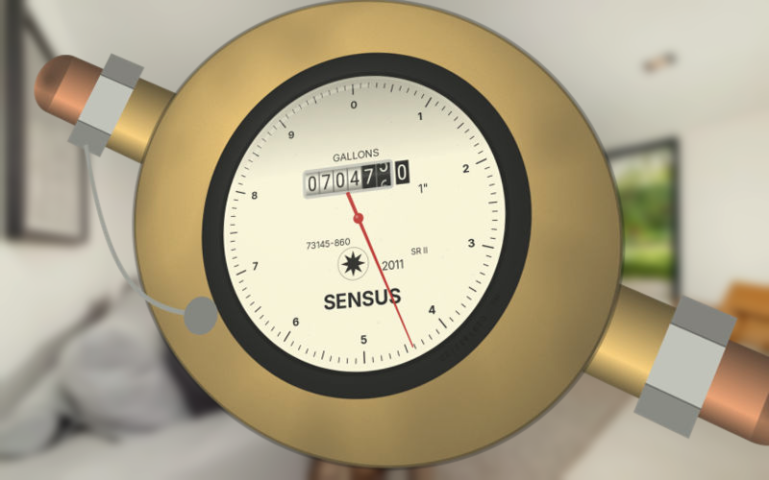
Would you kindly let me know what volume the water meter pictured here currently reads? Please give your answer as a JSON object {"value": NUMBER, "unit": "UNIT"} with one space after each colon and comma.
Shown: {"value": 704754.4, "unit": "gal"}
